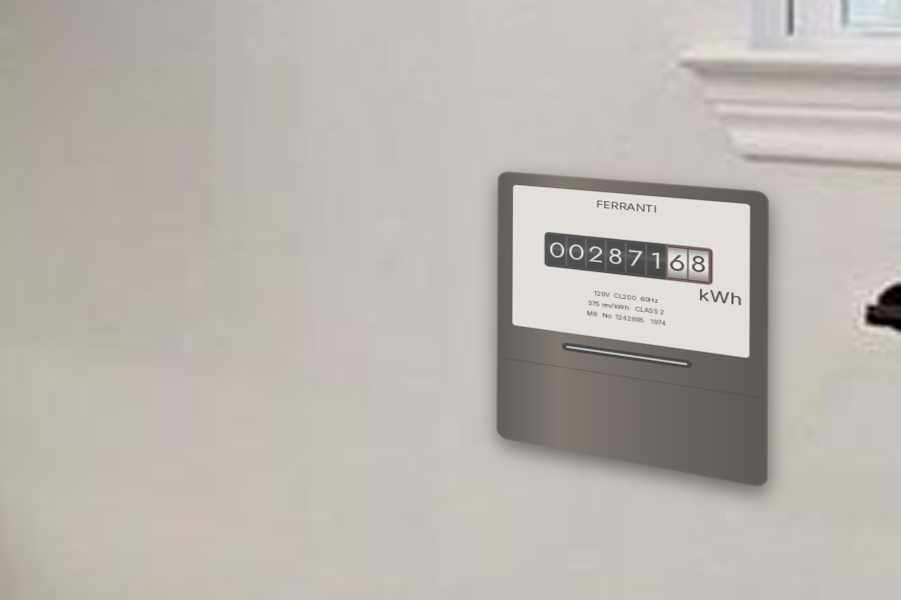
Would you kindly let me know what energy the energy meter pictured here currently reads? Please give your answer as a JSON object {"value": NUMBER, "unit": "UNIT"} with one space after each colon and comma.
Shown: {"value": 2871.68, "unit": "kWh"}
